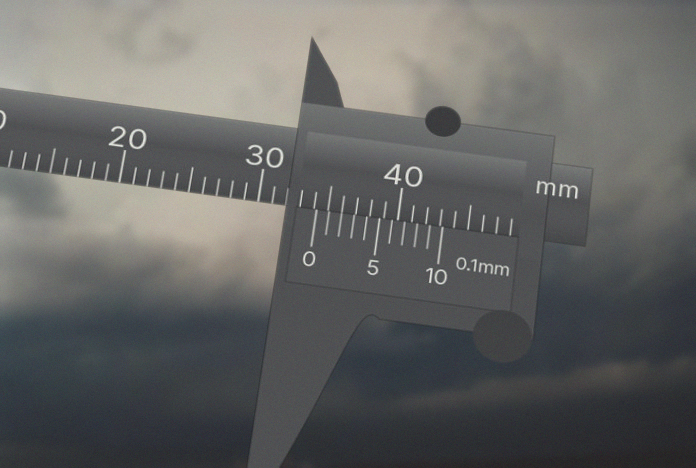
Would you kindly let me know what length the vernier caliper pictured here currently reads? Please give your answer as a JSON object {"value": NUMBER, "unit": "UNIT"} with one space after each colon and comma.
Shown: {"value": 34.2, "unit": "mm"}
